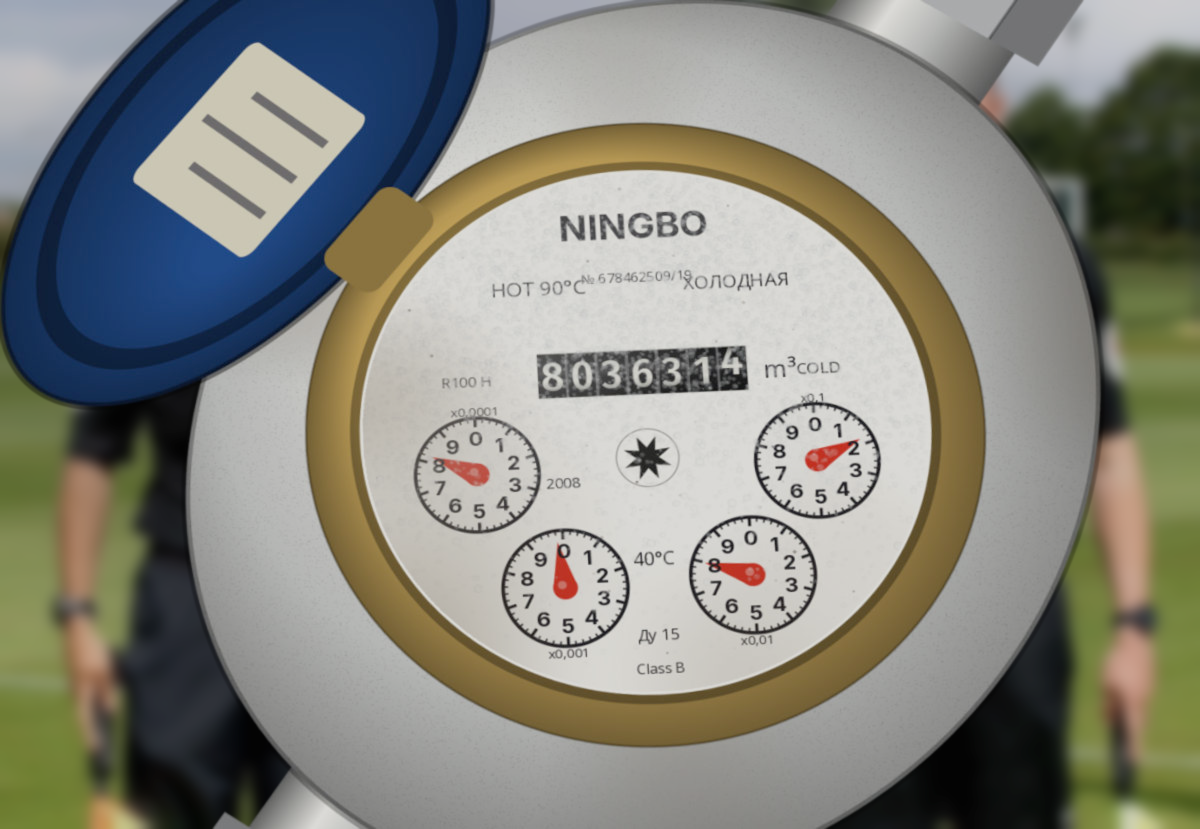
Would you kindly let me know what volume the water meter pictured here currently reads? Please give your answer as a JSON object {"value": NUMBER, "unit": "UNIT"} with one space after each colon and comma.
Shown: {"value": 8036314.1798, "unit": "m³"}
